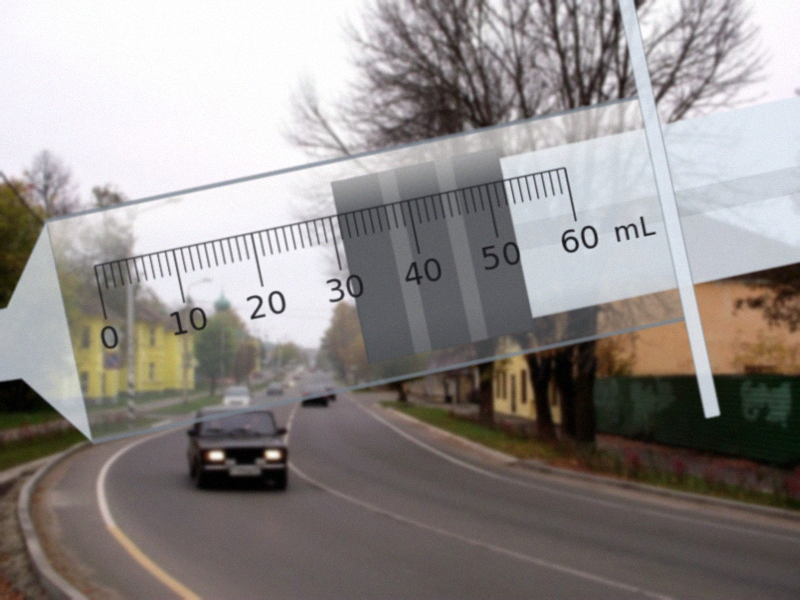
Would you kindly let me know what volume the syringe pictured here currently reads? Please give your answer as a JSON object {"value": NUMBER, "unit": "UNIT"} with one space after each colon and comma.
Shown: {"value": 31, "unit": "mL"}
